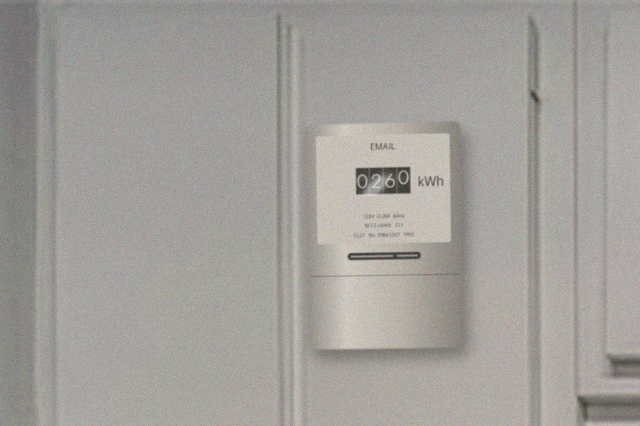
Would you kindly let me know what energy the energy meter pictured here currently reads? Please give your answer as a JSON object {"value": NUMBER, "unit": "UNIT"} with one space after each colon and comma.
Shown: {"value": 260, "unit": "kWh"}
